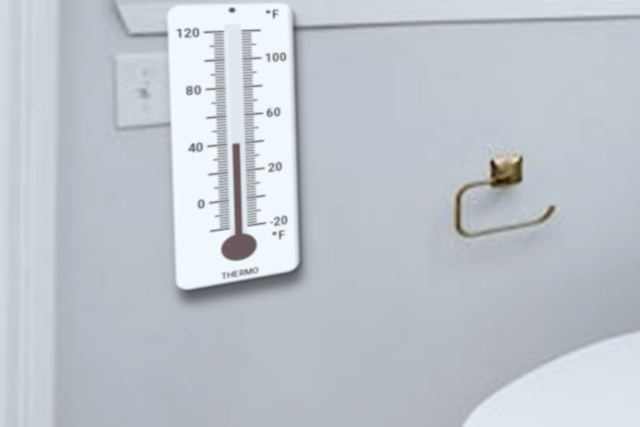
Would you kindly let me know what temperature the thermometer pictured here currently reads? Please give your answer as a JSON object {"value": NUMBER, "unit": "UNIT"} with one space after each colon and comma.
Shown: {"value": 40, "unit": "°F"}
